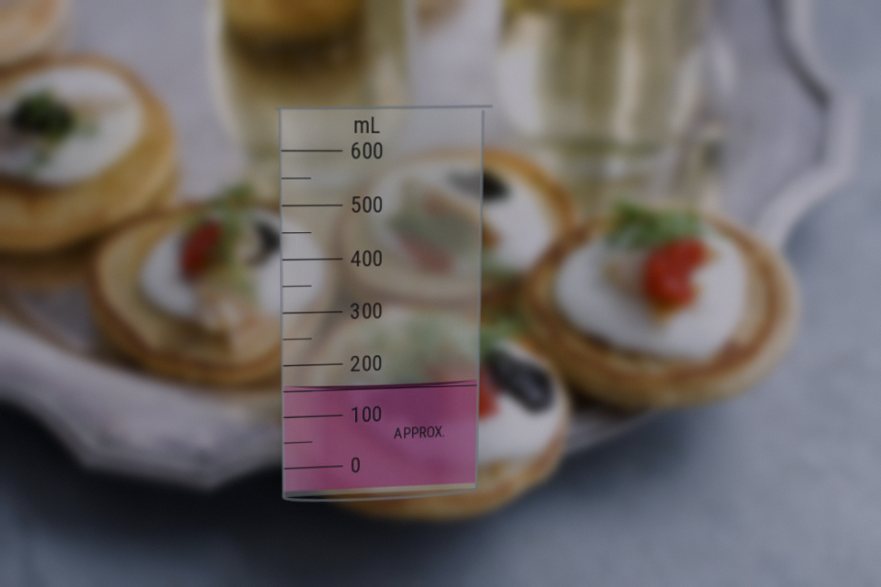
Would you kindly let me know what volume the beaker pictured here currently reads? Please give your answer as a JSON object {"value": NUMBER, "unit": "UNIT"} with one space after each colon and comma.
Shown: {"value": 150, "unit": "mL"}
